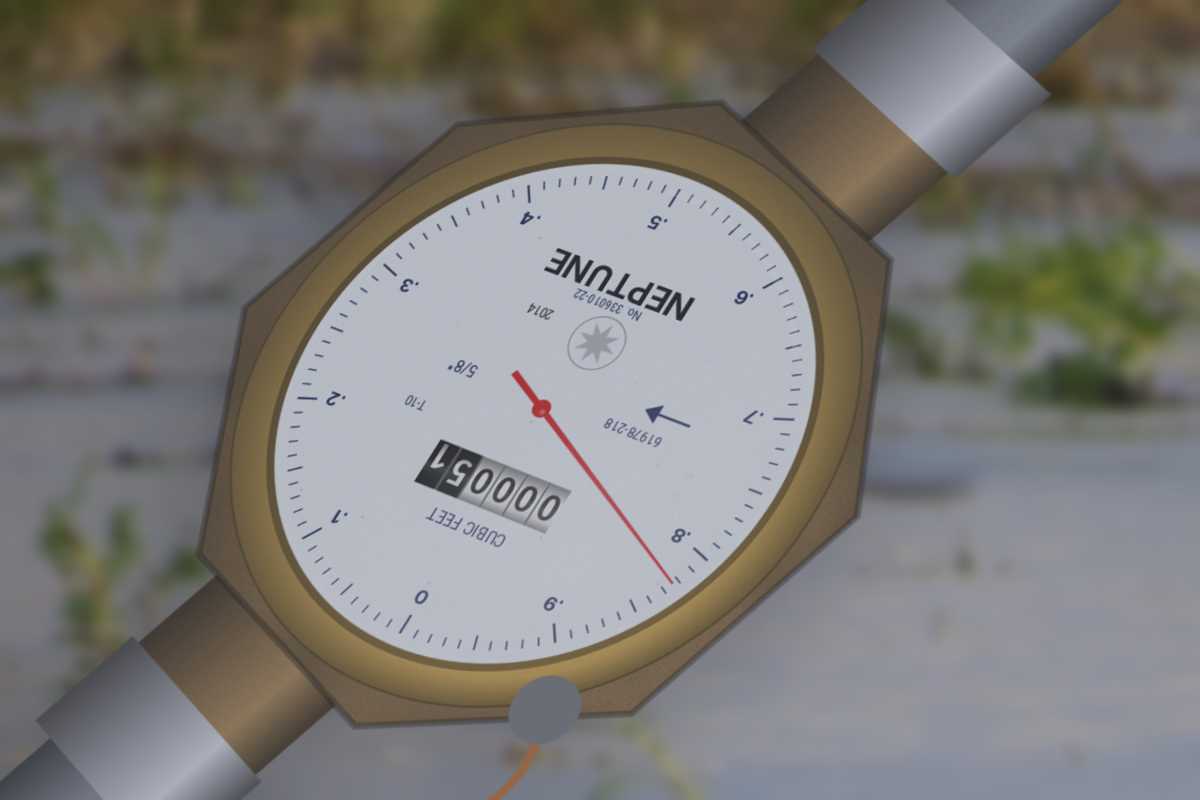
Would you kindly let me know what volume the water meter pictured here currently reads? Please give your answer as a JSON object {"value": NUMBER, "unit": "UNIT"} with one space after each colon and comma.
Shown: {"value": 50.82, "unit": "ft³"}
